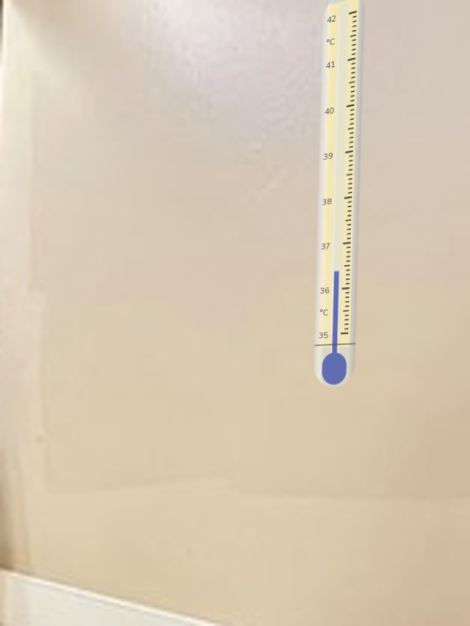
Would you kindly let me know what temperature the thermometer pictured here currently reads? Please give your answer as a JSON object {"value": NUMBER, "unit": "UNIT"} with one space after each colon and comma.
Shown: {"value": 36.4, "unit": "°C"}
